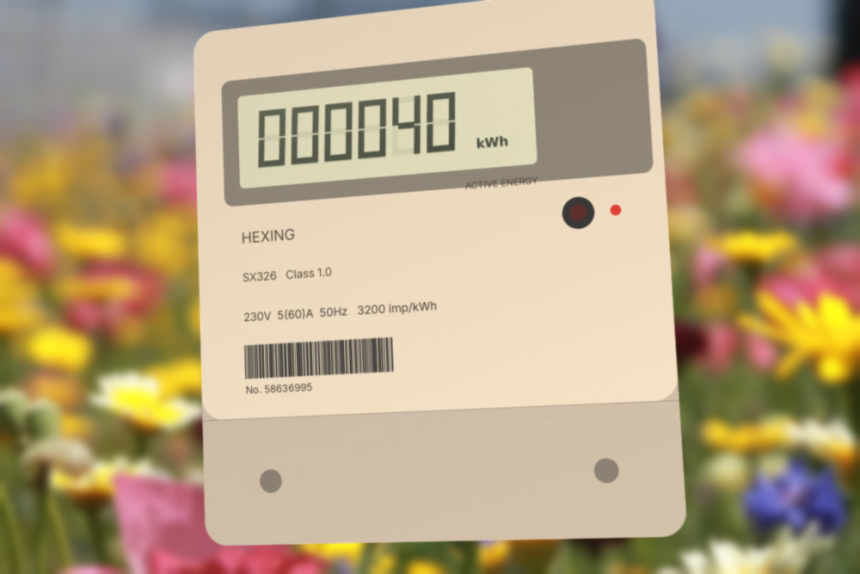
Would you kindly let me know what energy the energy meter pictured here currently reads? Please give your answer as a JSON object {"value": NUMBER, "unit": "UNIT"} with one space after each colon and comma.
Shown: {"value": 40, "unit": "kWh"}
